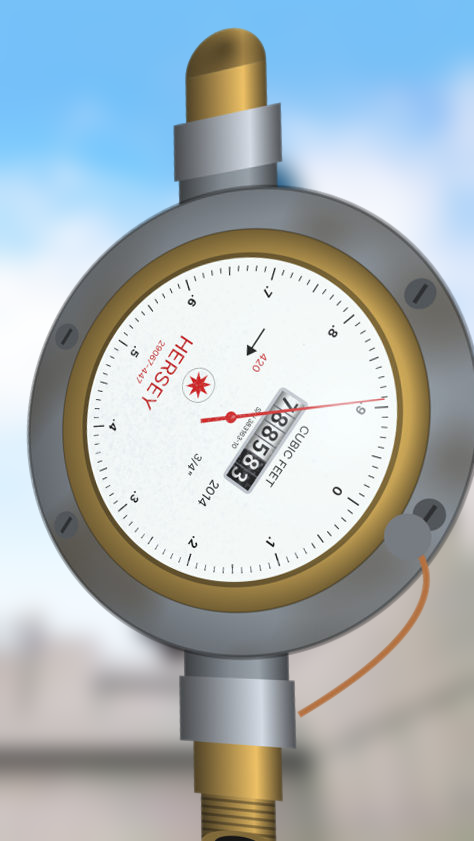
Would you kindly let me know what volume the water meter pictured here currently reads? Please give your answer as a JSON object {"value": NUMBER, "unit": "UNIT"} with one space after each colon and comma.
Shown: {"value": 788582.89, "unit": "ft³"}
